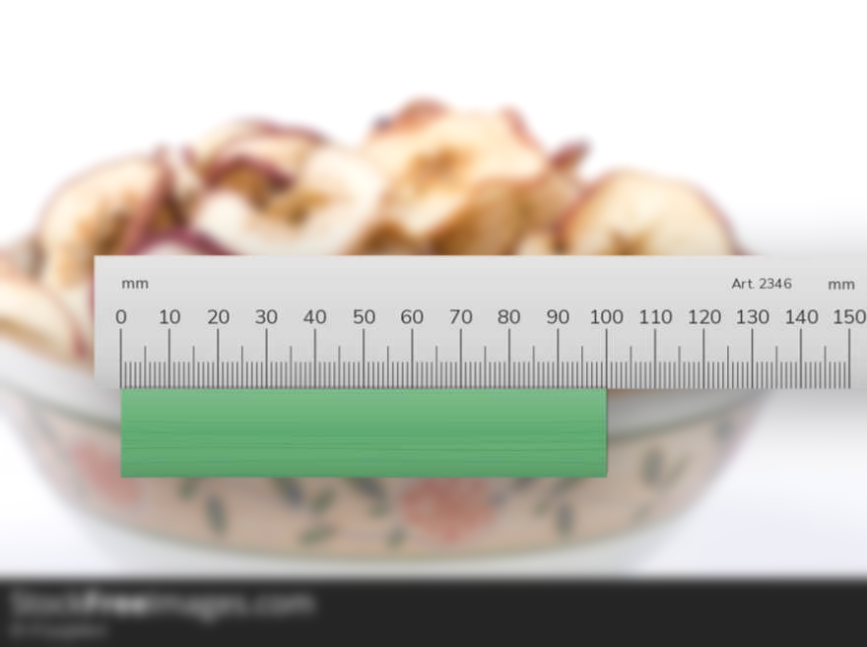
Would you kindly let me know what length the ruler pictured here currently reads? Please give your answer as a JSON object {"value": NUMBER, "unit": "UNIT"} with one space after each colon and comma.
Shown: {"value": 100, "unit": "mm"}
